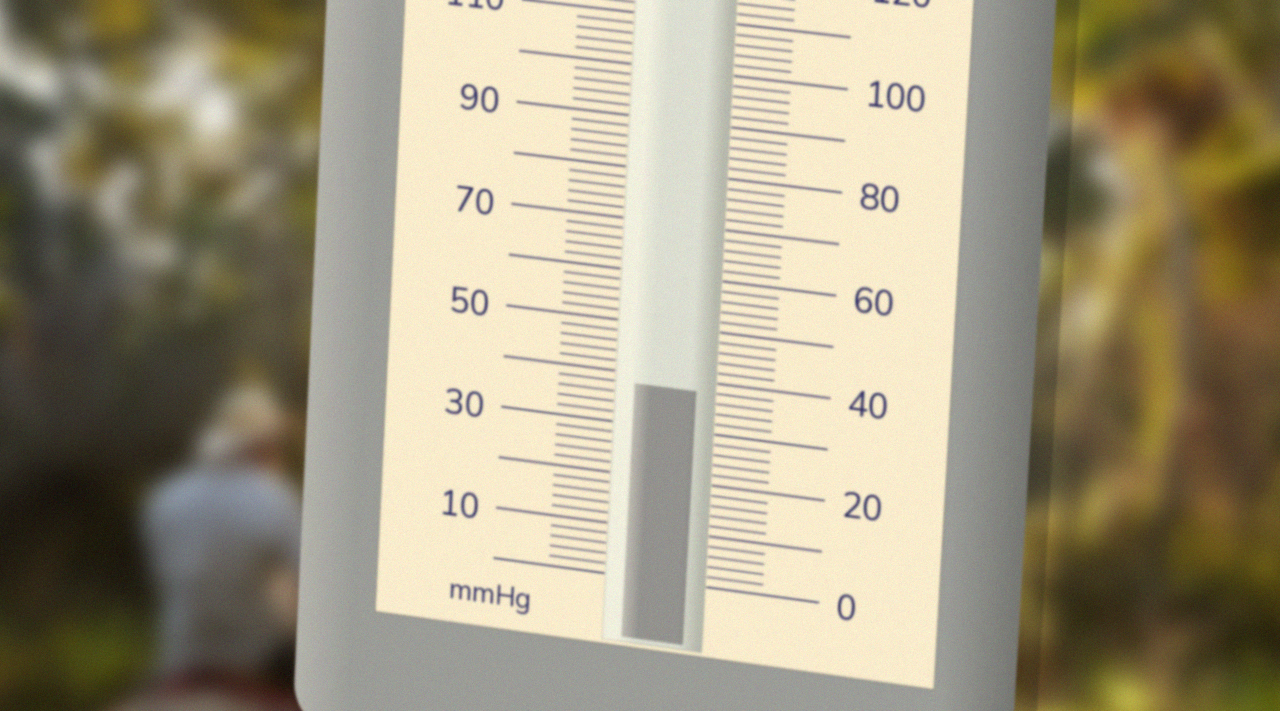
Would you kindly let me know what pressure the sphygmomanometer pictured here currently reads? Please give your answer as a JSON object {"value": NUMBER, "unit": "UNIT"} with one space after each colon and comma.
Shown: {"value": 38, "unit": "mmHg"}
